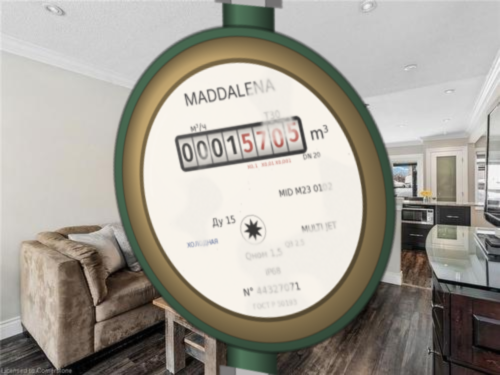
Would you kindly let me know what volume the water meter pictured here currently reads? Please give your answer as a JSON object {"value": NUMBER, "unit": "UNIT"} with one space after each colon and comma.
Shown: {"value": 1.5705, "unit": "m³"}
